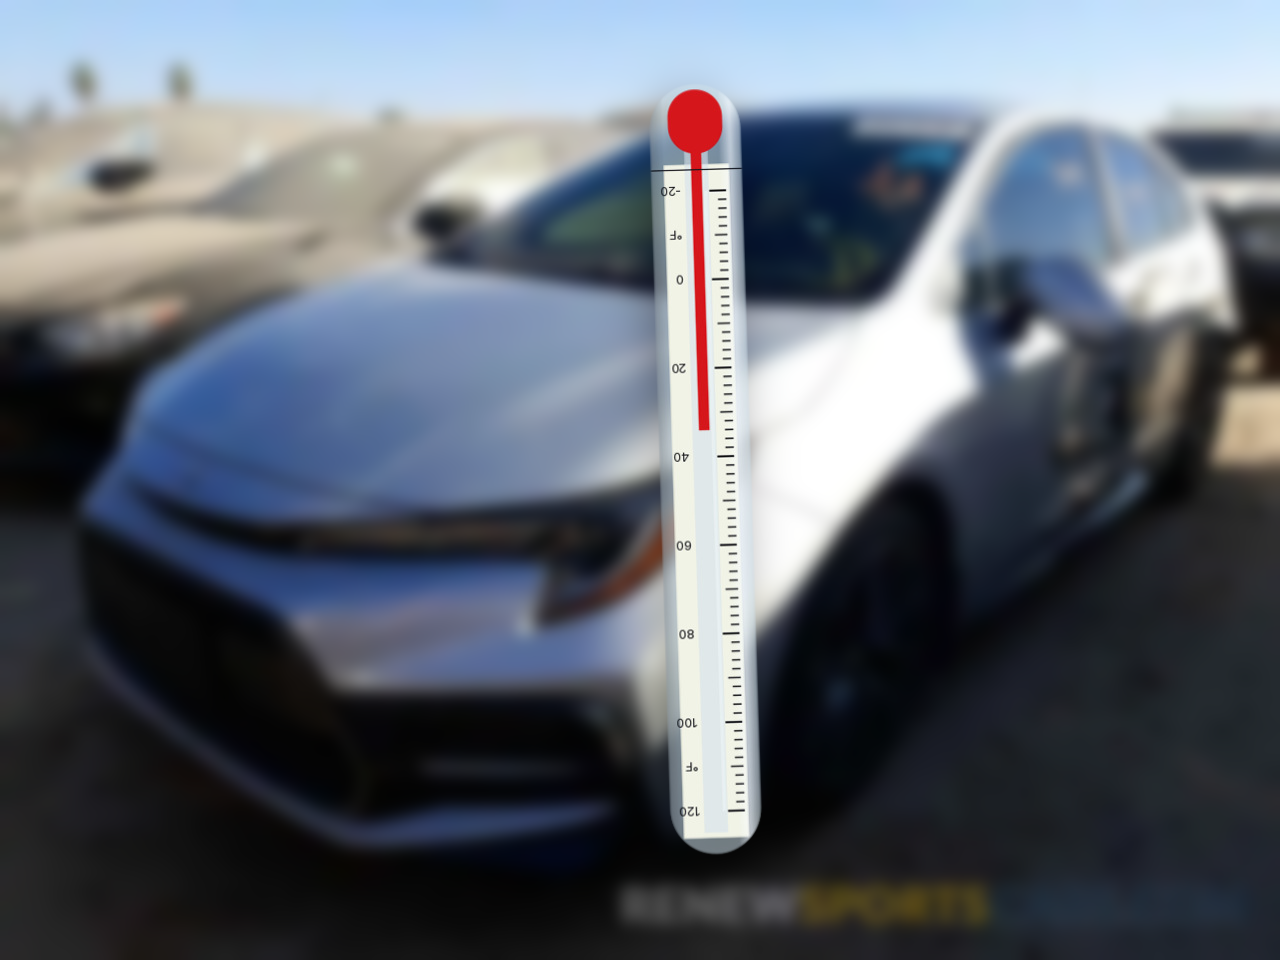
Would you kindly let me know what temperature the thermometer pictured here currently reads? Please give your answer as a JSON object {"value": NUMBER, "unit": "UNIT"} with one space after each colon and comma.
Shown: {"value": 34, "unit": "°F"}
